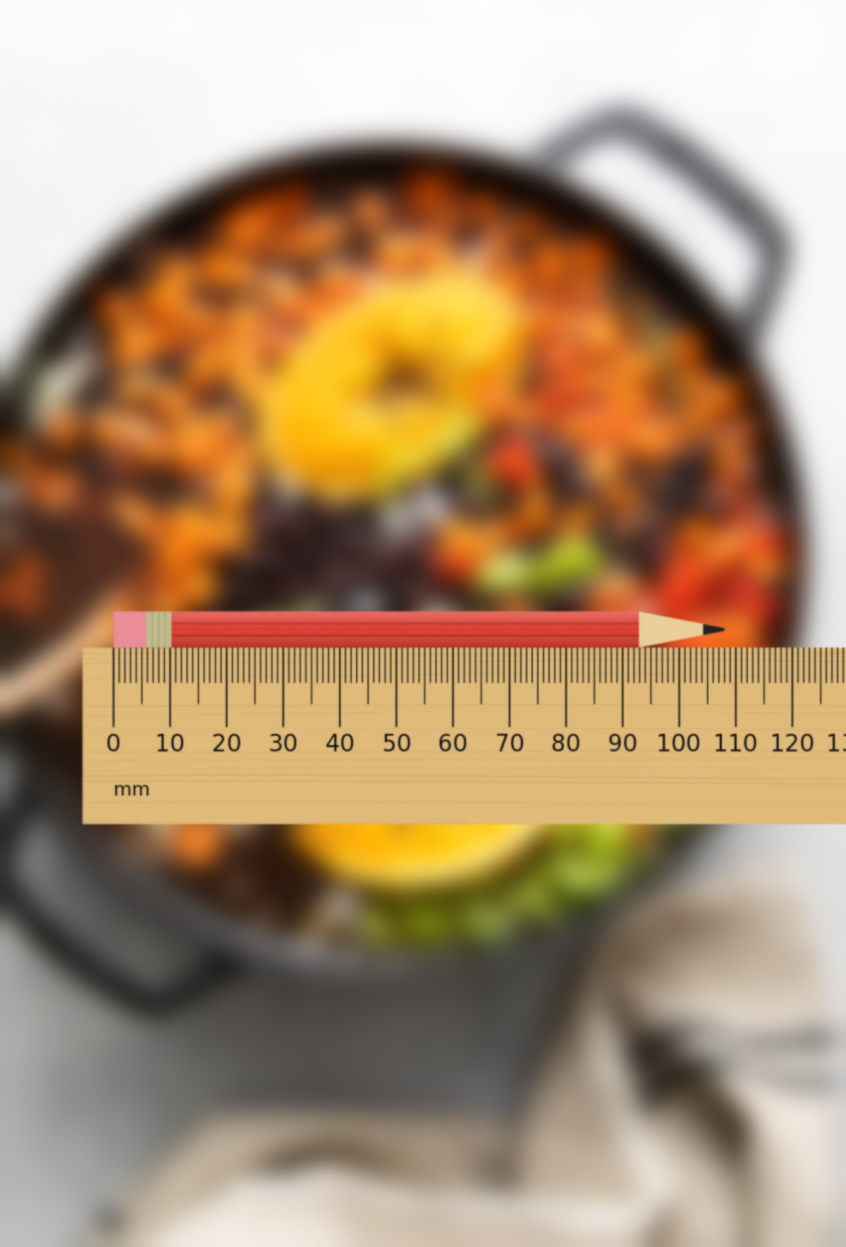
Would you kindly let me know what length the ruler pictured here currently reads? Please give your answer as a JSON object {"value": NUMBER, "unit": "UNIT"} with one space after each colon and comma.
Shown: {"value": 108, "unit": "mm"}
